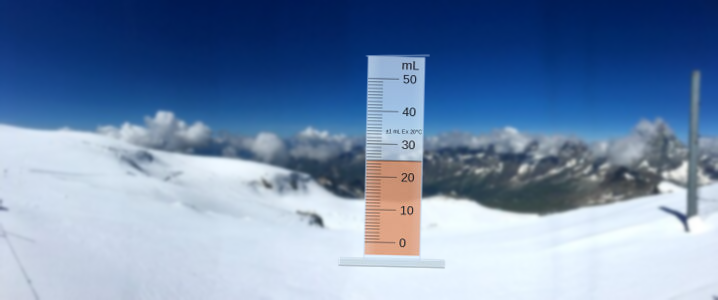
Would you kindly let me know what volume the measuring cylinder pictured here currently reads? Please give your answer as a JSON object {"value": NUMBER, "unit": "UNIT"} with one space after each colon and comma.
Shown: {"value": 25, "unit": "mL"}
